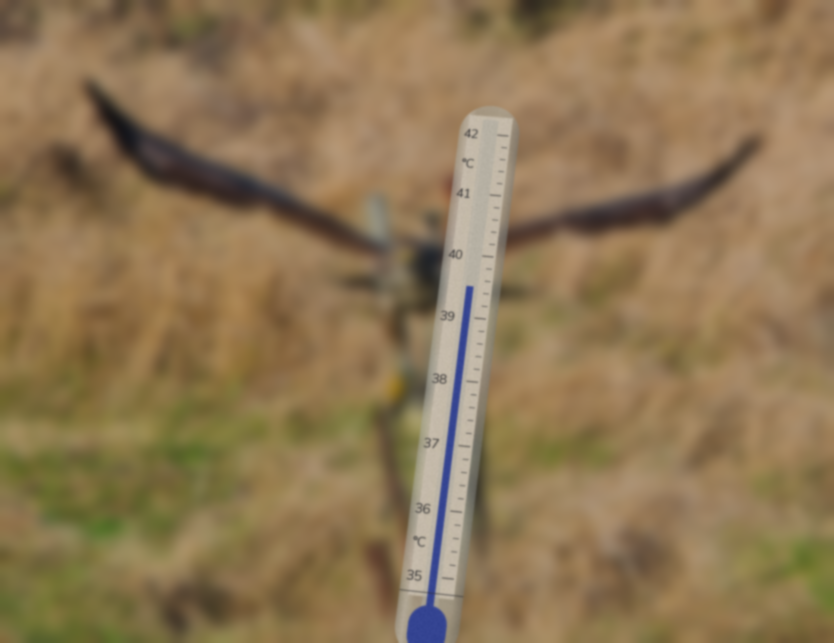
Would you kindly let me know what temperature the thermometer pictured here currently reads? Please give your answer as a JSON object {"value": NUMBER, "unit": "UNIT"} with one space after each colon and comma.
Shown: {"value": 39.5, "unit": "°C"}
